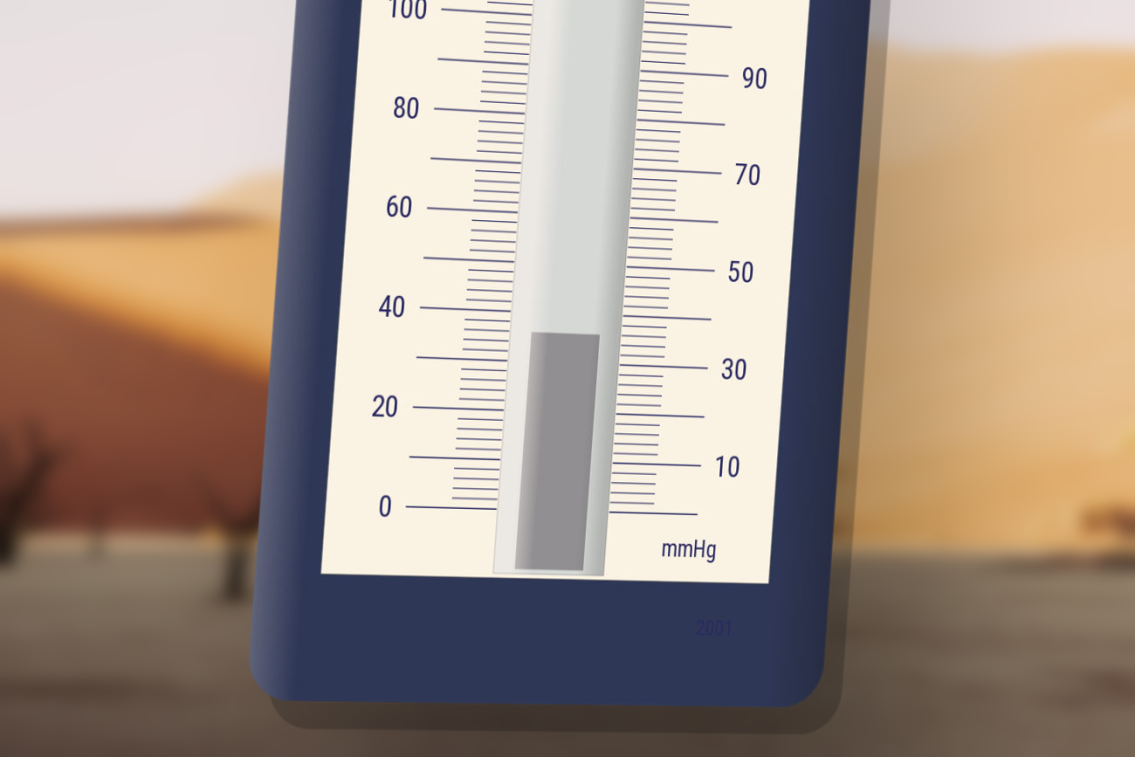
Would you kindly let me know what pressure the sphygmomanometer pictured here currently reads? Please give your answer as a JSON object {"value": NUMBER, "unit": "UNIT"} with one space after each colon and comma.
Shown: {"value": 36, "unit": "mmHg"}
